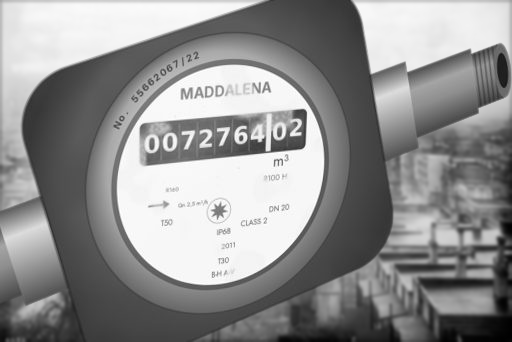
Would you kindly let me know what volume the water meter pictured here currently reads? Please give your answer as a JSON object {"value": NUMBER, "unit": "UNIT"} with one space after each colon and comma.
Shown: {"value": 72764.02, "unit": "m³"}
